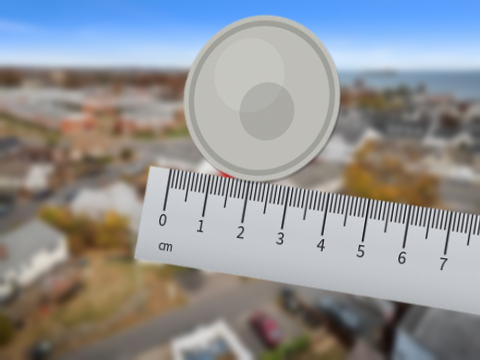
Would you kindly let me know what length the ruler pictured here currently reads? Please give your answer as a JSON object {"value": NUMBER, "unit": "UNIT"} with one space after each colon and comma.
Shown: {"value": 3.9, "unit": "cm"}
